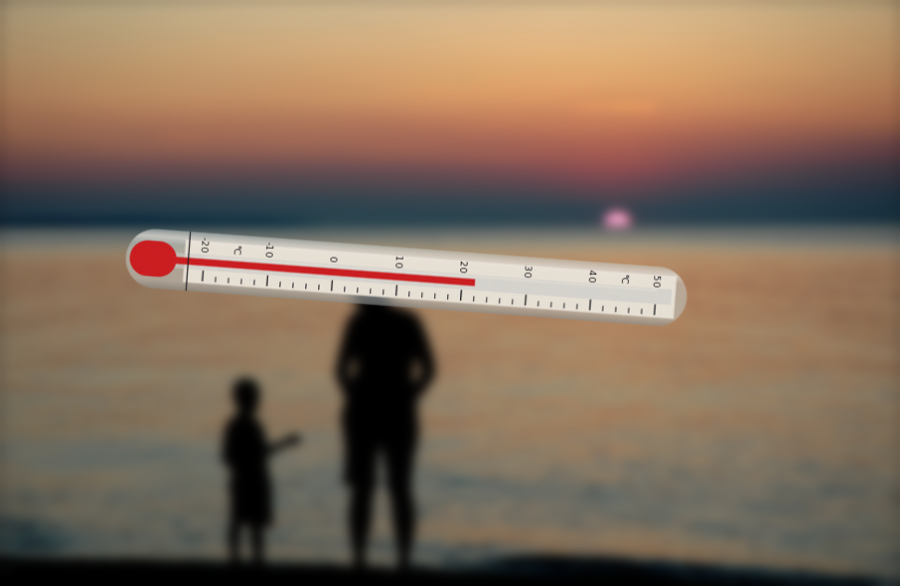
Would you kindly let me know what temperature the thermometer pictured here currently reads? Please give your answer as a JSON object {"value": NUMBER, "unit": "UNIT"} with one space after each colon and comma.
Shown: {"value": 22, "unit": "°C"}
